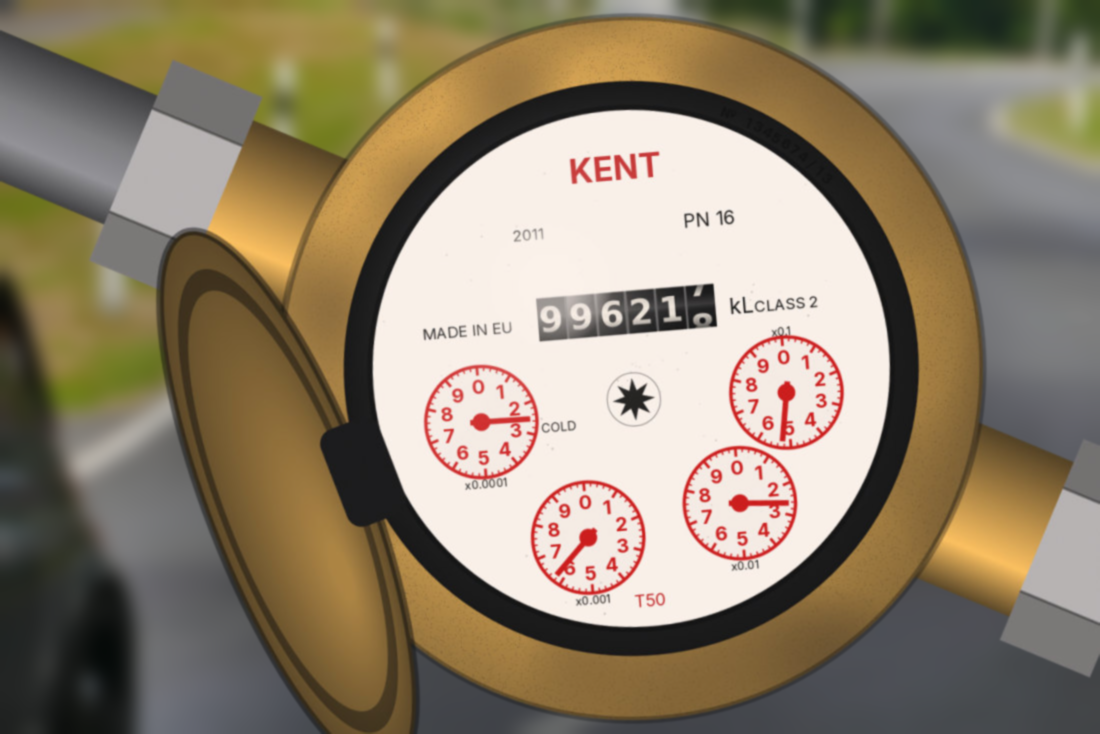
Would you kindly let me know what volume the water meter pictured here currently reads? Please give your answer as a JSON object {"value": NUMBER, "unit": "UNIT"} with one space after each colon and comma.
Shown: {"value": 996217.5262, "unit": "kL"}
